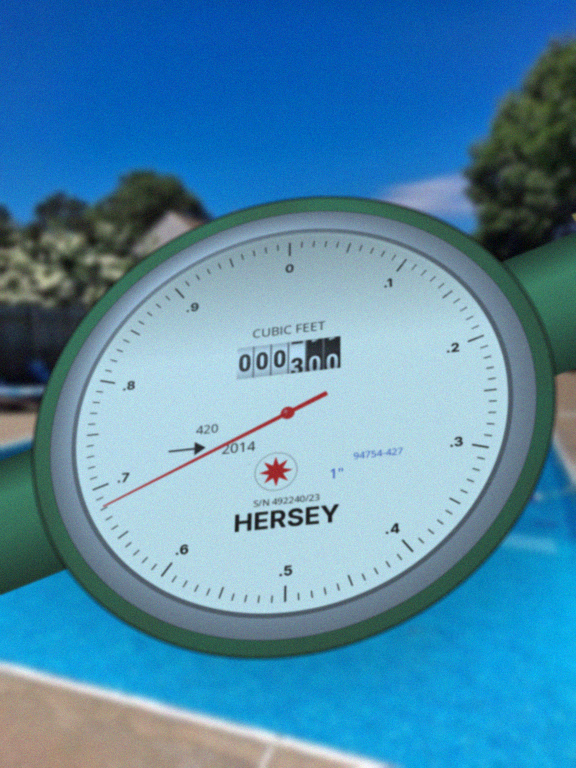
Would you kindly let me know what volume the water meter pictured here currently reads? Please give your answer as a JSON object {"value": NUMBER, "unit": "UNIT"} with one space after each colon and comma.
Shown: {"value": 299.68, "unit": "ft³"}
